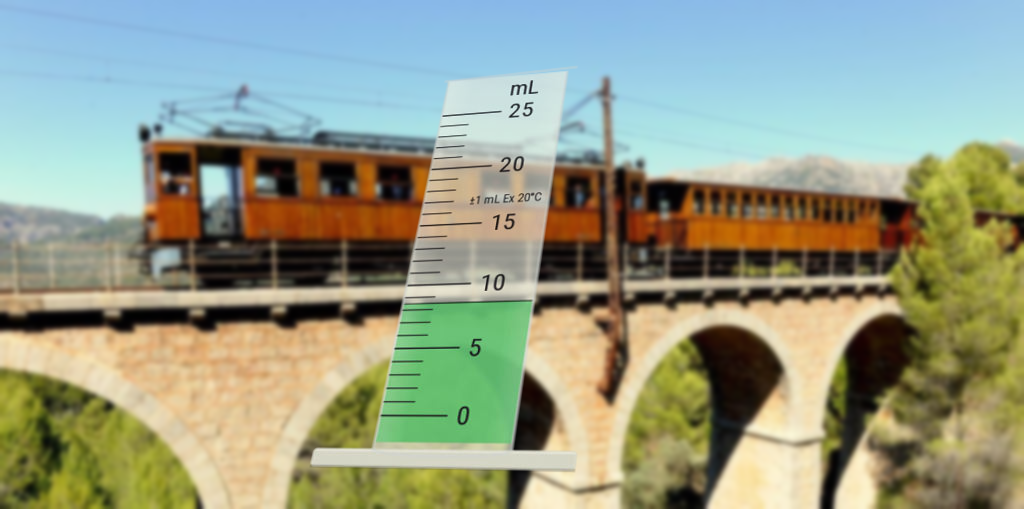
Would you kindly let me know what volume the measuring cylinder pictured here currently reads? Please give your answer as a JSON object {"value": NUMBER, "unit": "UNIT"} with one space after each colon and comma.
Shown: {"value": 8.5, "unit": "mL"}
